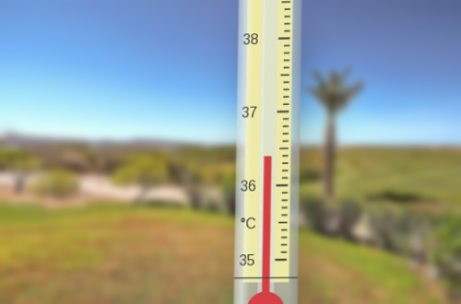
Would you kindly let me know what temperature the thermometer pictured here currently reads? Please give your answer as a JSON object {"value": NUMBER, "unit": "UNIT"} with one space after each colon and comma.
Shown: {"value": 36.4, "unit": "°C"}
